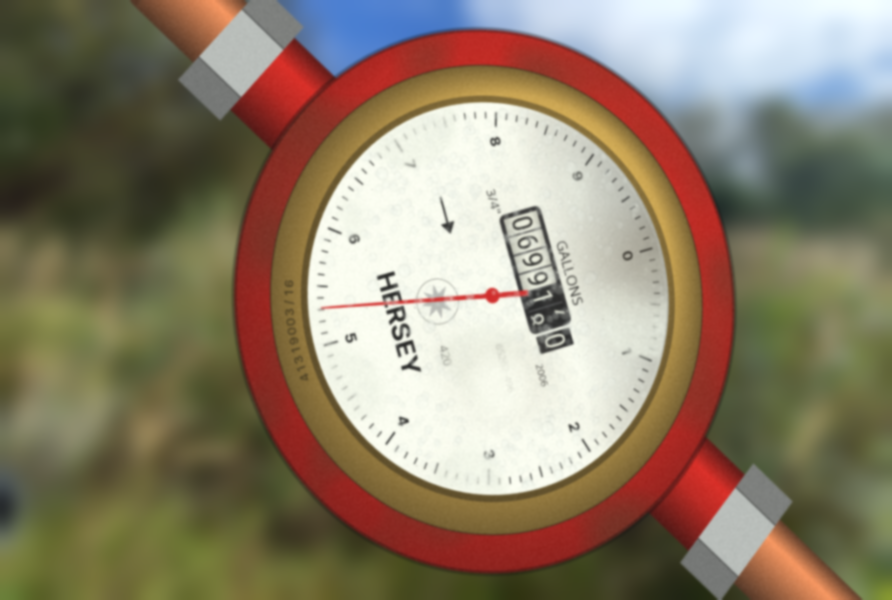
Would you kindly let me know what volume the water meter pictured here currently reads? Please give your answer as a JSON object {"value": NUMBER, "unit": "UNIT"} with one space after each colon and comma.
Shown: {"value": 699175.3, "unit": "gal"}
